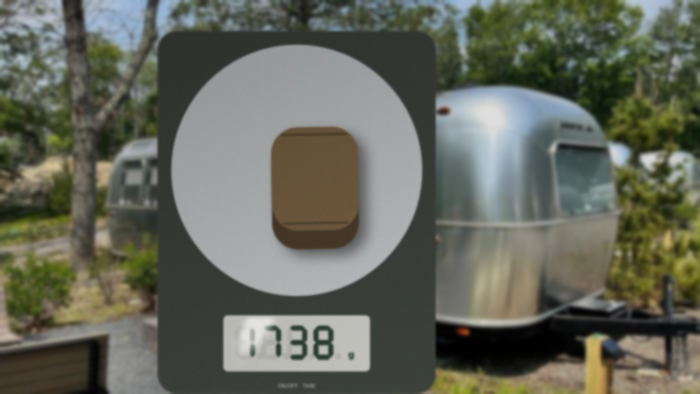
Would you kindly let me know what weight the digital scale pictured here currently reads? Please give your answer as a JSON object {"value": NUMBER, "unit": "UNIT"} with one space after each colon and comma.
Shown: {"value": 1738, "unit": "g"}
